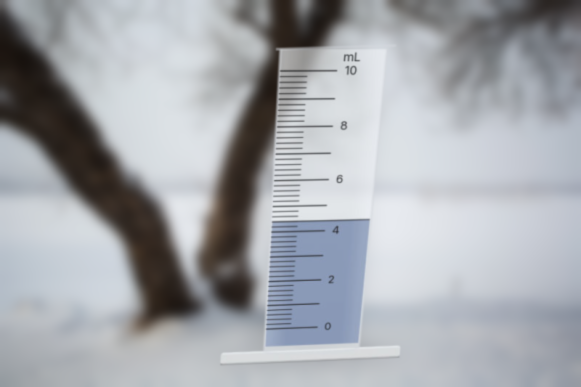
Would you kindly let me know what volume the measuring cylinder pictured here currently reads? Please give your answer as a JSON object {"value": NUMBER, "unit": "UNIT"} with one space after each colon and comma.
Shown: {"value": 4.4, "unit": "mL"}
